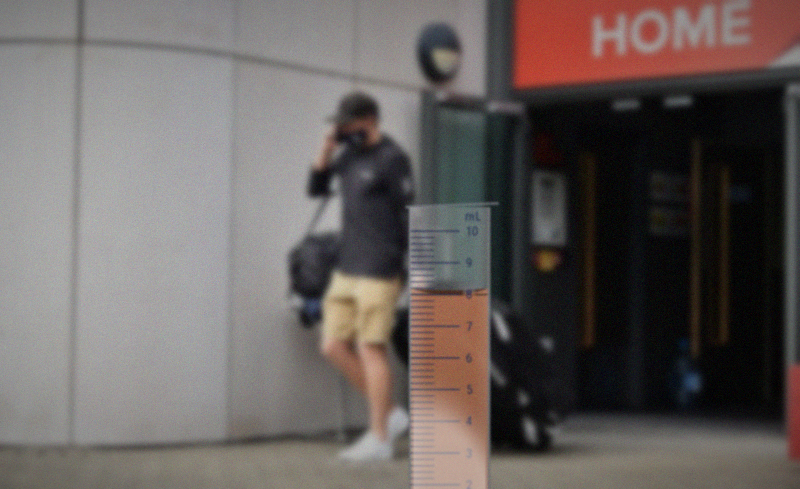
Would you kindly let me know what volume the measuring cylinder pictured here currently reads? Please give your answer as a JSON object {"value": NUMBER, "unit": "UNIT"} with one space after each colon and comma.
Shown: {"value": 8, "unit": "mL"}
